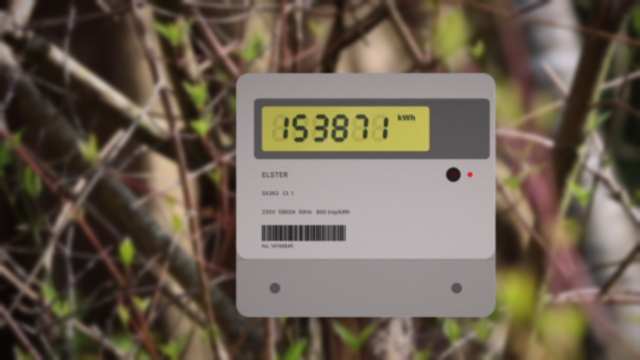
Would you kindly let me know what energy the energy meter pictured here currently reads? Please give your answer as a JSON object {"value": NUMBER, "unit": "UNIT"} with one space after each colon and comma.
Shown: {"value": 153871, "unit": "kWh"}
